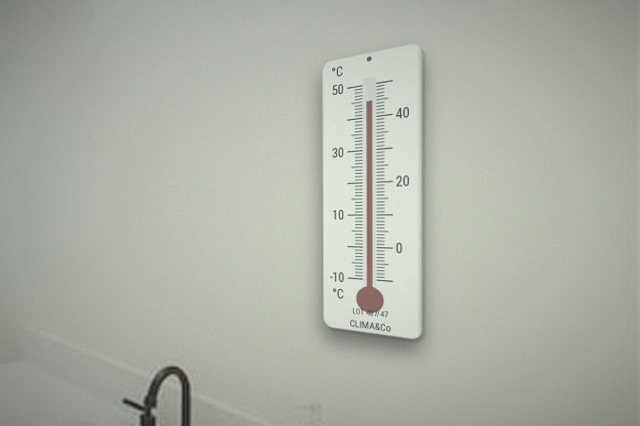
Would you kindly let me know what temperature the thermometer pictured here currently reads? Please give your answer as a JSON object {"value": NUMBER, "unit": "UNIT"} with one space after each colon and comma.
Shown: {"value": 45, "unit": "°C"}
